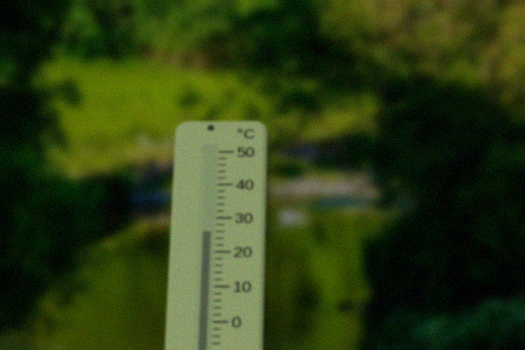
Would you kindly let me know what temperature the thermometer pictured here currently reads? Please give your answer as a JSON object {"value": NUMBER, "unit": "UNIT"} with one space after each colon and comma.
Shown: {"value": 26, "unit": "°C"}
